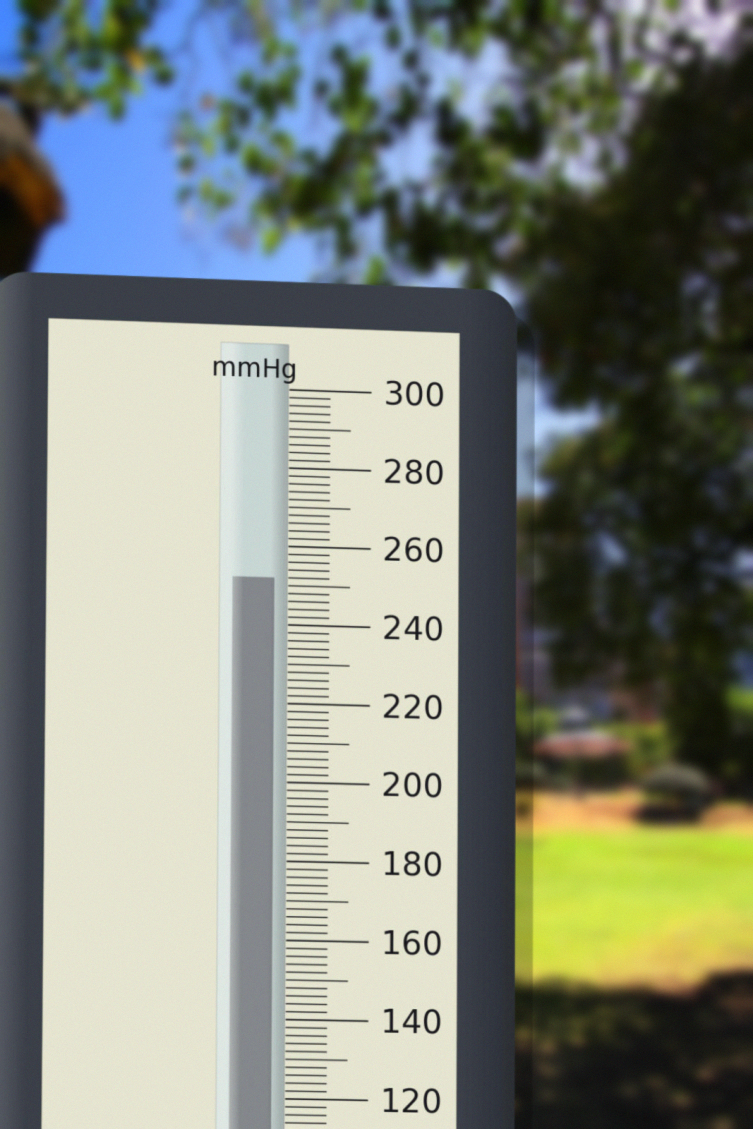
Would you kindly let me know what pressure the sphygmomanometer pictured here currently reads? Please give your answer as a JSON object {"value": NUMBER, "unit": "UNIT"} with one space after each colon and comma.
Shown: {"value": 252, "unit": "mmHg"}
